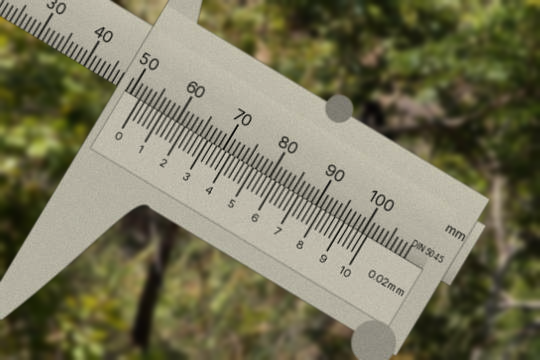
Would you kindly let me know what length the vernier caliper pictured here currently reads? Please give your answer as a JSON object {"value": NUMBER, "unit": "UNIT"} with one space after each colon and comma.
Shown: {"value": 52.0, "unit": "mm"}
